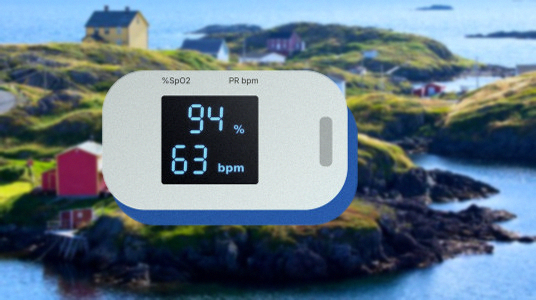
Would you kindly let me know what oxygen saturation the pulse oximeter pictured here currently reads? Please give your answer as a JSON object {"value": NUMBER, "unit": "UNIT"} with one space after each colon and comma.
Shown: {"value": 94, "unit": "%"}
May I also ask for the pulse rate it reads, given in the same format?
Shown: {"value": 63, "unit": "bpm"}
